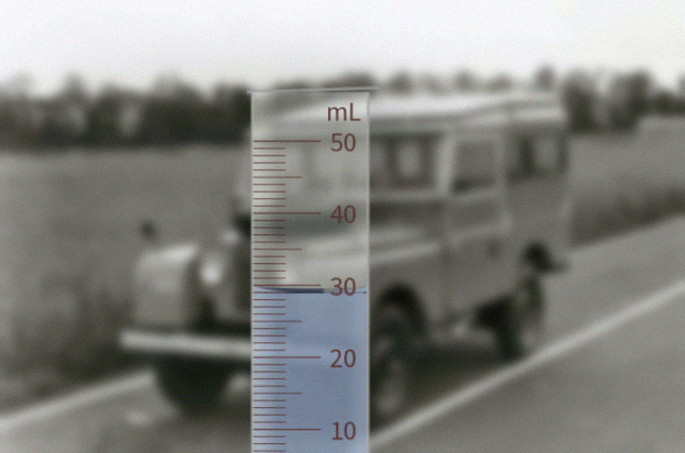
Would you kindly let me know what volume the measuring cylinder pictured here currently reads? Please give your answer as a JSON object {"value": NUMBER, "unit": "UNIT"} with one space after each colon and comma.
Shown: {"value": 29, "unit": "mL"}
